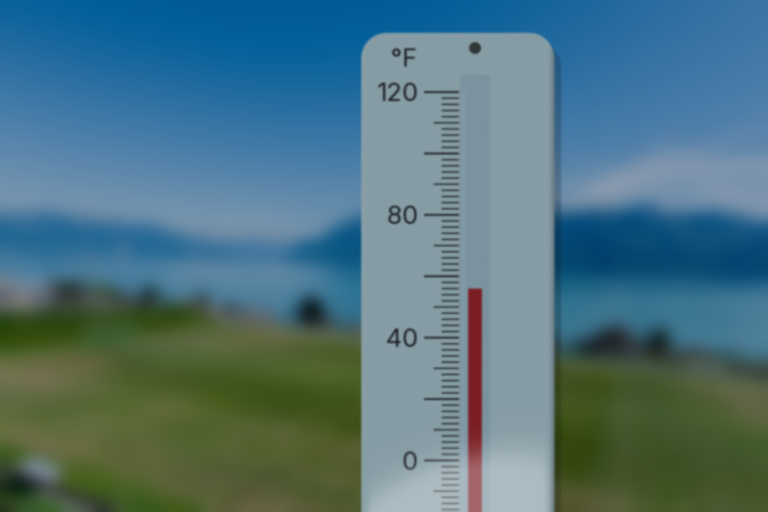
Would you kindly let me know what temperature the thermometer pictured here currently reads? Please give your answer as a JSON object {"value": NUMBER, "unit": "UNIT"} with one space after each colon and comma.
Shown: {"value": 56, "unit": "°F"}
